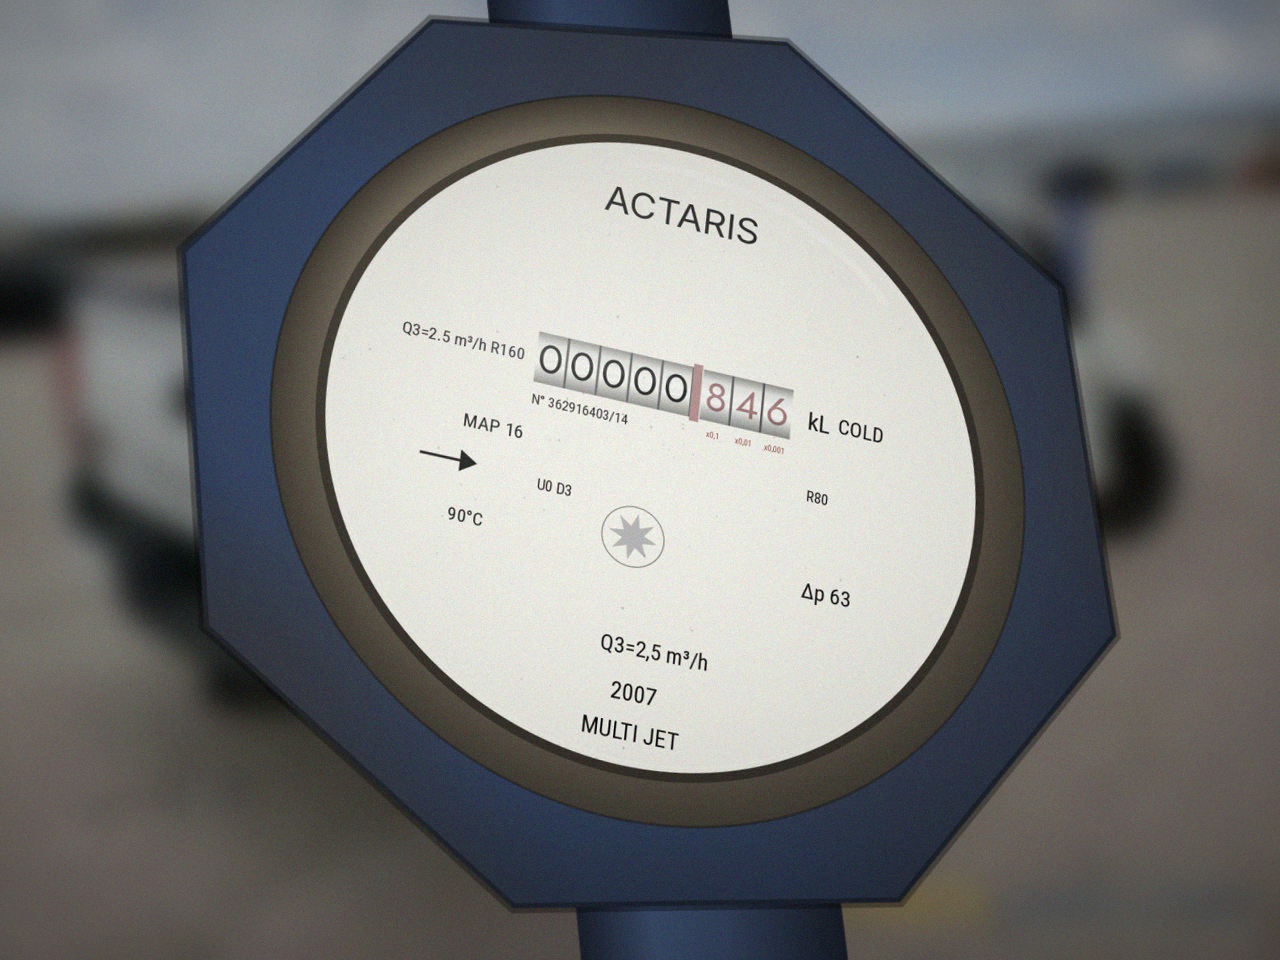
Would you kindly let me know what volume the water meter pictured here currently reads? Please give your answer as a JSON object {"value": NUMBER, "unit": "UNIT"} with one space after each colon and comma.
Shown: {"value": 0.846, "unit": "kL"}
